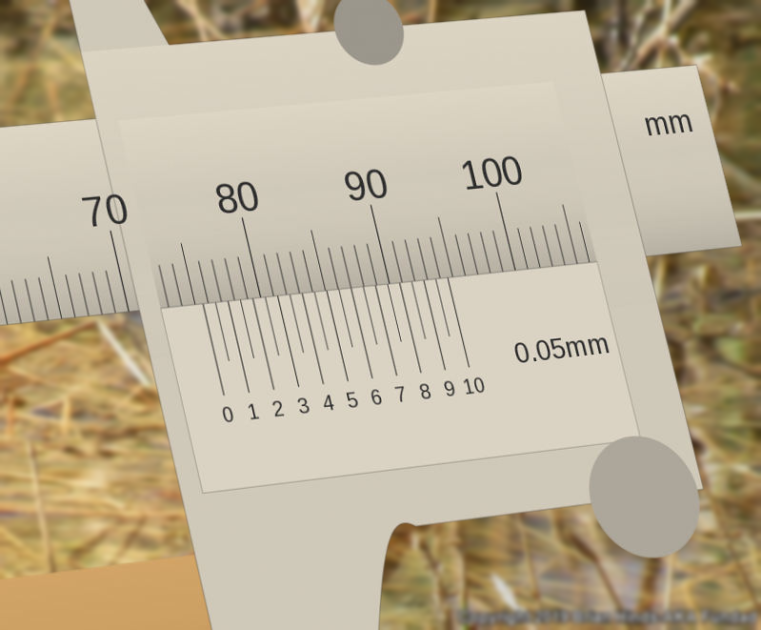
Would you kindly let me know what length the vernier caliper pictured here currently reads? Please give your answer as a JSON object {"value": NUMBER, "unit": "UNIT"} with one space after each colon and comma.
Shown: {"value": 75.6, "unit": "mm"}
